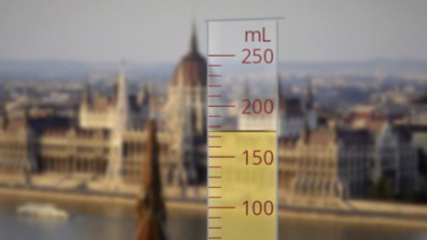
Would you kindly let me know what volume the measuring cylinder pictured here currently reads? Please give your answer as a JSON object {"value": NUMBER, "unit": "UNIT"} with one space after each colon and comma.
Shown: {"value": 175, "unit": "mL"}
